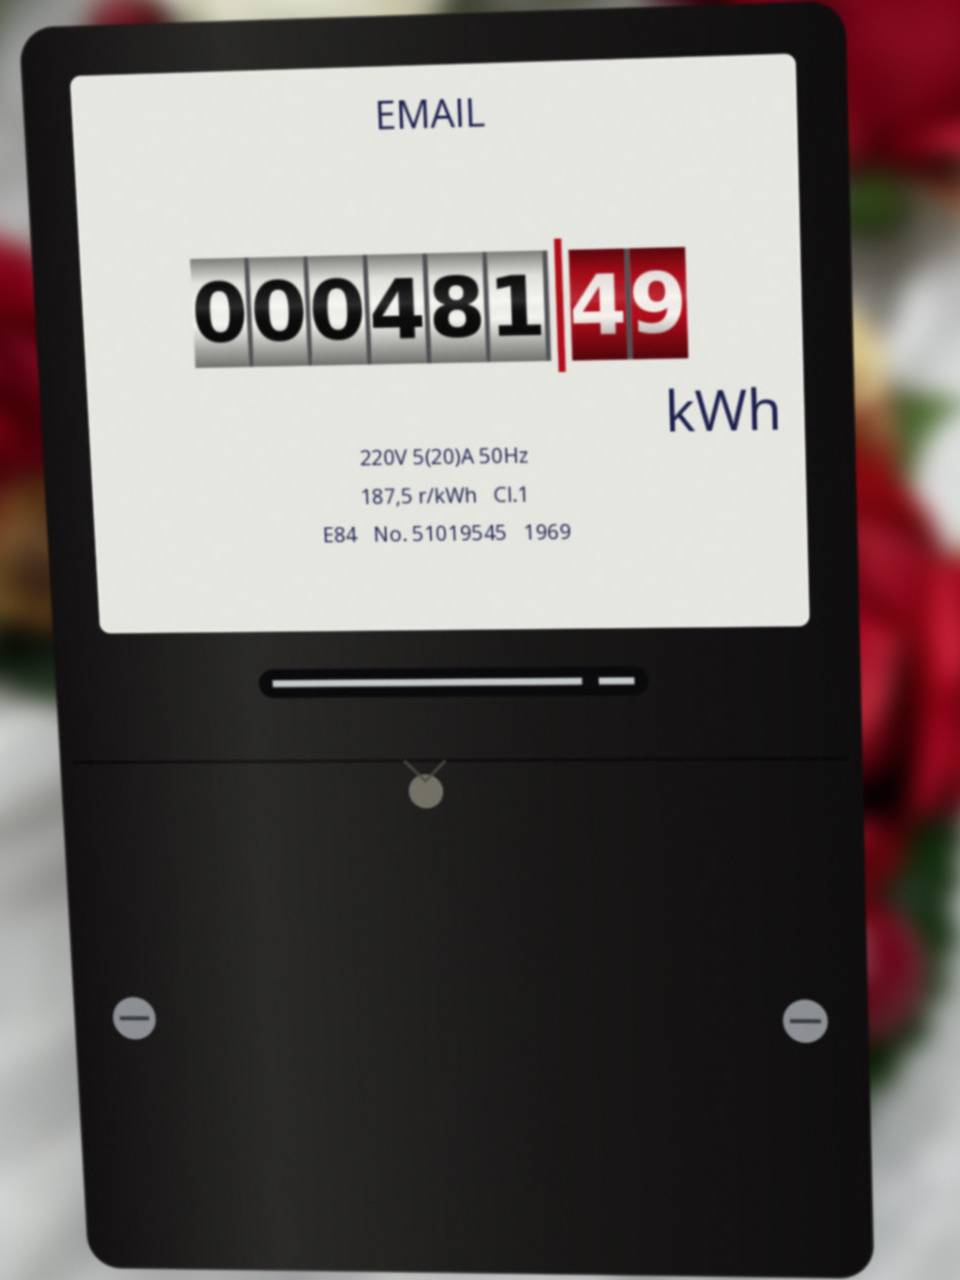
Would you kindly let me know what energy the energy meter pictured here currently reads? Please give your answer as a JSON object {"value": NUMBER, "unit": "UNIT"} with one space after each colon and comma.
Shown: {"value": 481.49, "unit": "kWh"}
